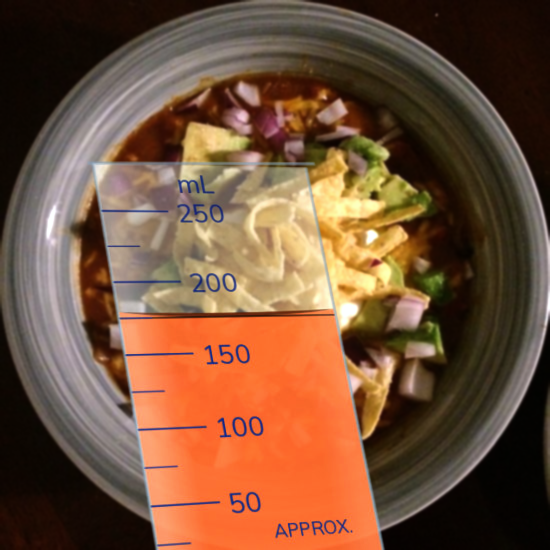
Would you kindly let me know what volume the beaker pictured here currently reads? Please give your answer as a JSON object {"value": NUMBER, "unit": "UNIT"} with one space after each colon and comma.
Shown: {"value": 175, "unit": "mL"}
